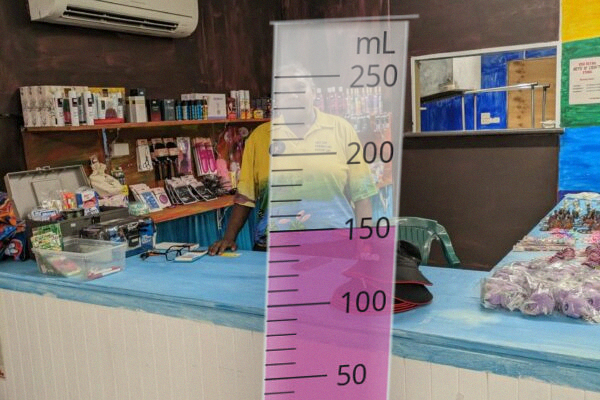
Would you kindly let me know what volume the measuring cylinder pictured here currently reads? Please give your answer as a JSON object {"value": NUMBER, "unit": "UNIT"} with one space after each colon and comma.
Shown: {"value": 150, "unit": "mL"}
